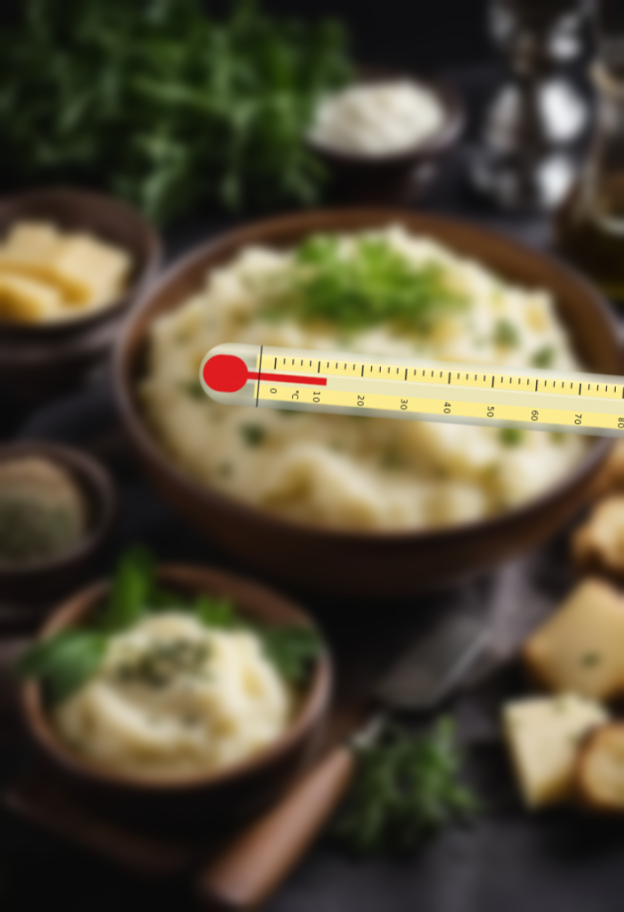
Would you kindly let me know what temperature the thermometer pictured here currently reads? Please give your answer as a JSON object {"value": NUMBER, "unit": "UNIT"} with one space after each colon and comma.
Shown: {"value": 12, "unit": "°C"}
